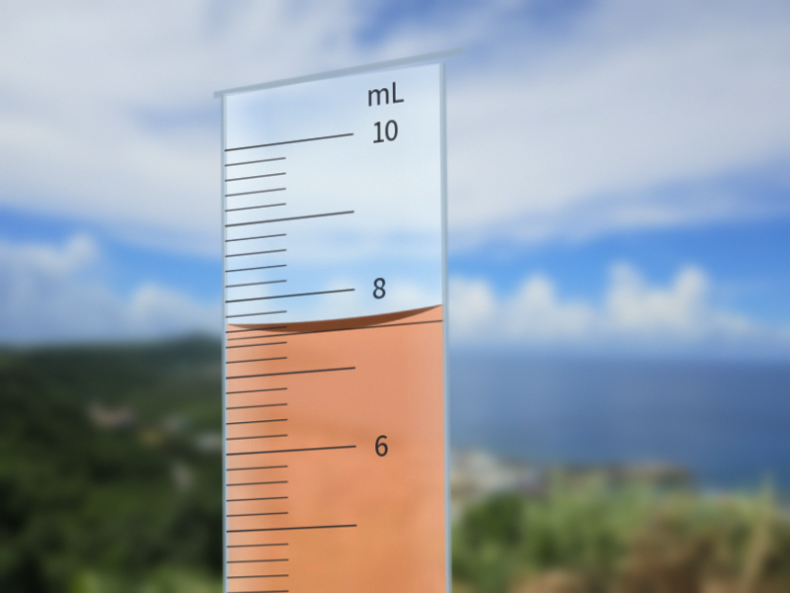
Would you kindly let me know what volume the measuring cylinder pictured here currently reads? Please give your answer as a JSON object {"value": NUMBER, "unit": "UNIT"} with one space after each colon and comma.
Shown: {"value": 7.5, "unit": "mL"}
